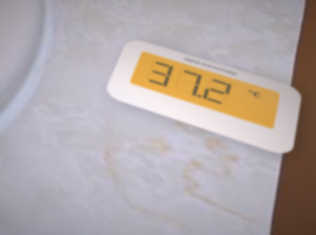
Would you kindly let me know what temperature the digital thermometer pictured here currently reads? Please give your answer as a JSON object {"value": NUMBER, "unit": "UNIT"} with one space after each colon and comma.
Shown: {"value": 37.2, "unit": "°C"}
